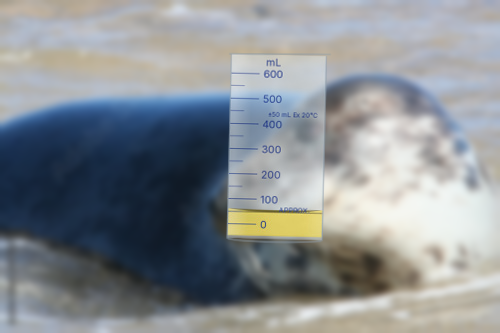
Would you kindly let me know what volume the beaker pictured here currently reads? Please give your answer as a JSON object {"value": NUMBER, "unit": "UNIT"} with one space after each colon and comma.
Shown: {"value": 50, "unit": "mL"}
